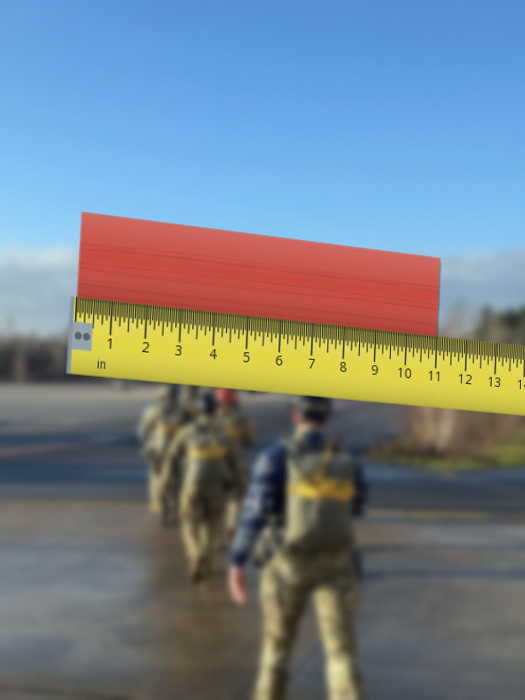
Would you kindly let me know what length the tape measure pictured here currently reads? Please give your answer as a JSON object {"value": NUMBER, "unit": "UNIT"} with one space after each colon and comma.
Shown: {"value": 11, "unit": "in"}
